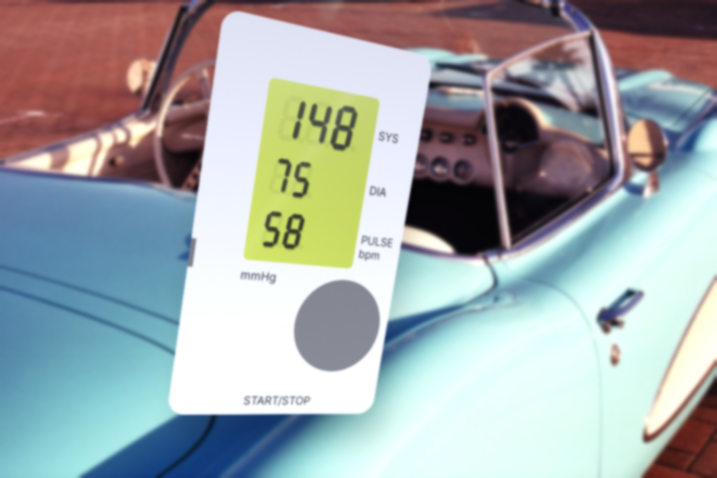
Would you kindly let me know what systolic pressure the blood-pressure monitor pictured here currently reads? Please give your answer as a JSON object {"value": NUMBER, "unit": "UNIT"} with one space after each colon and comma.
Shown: {"value": 148, "unit": "mmHg"}
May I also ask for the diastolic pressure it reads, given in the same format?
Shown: {"value": 75, "unit": "mmHg"}
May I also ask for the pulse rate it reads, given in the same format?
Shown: {"value": 58, "unit": "bpm"}
